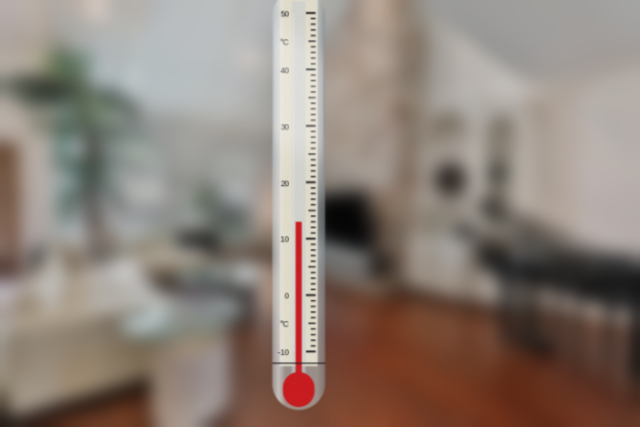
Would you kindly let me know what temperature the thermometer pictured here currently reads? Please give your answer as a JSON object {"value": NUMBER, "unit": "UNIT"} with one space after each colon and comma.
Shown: {"value": 13, "unit": "°C"}
